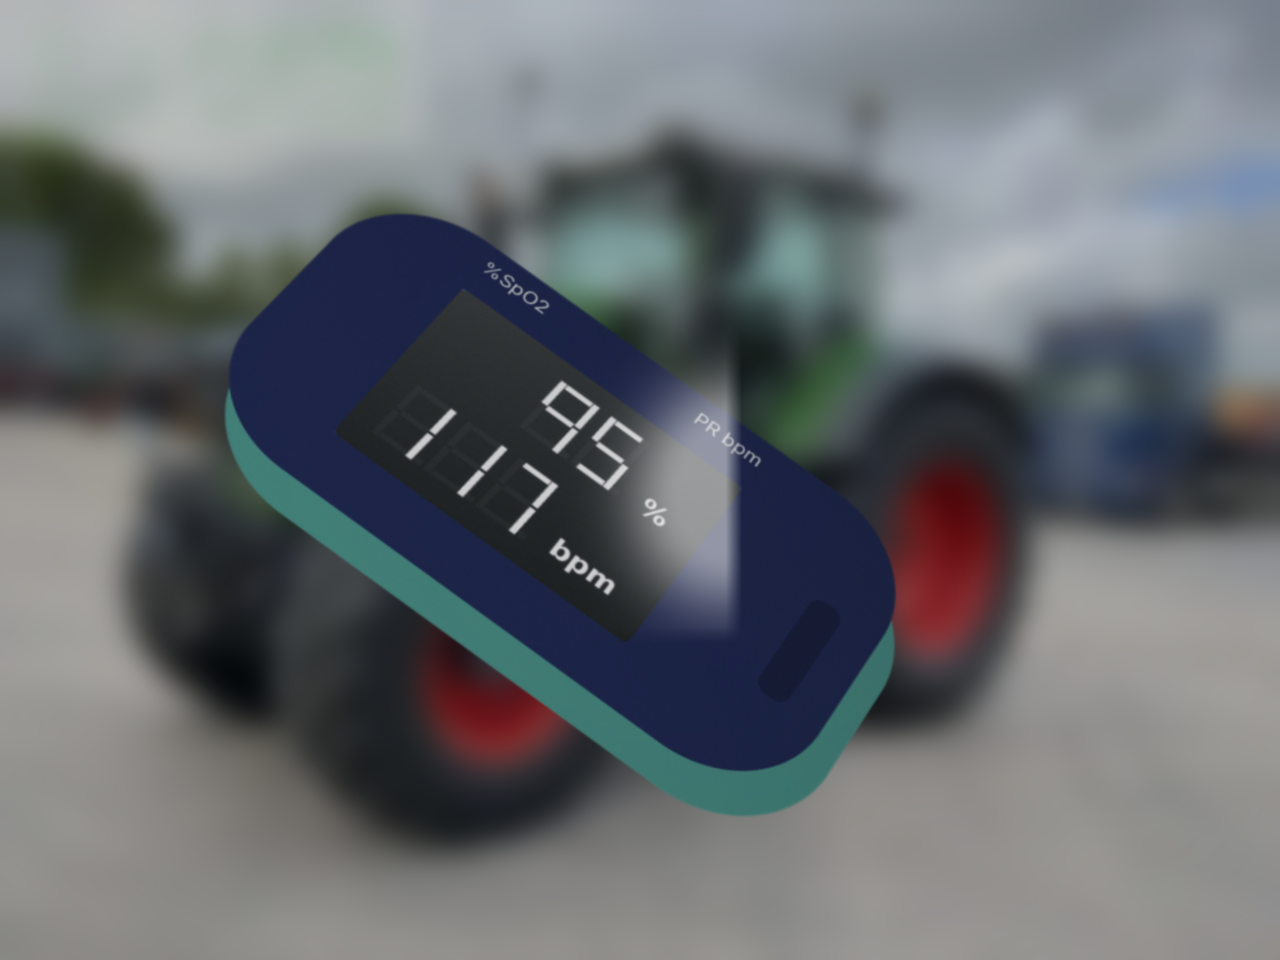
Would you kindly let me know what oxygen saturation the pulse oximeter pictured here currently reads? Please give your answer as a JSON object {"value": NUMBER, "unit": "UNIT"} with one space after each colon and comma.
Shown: {"value": 95, "unit": "%"}
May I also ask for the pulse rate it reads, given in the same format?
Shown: {"value": 117, "unit": "bpm"}
